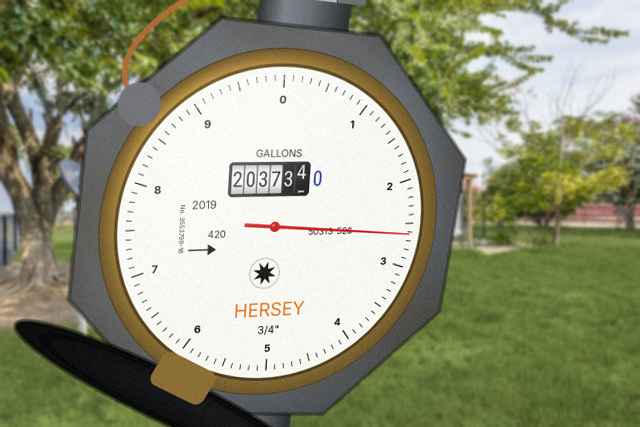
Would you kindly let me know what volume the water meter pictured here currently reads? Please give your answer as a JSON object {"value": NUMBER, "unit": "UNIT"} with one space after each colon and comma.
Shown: {"value": 2037342.6, "unit": "gal"}
